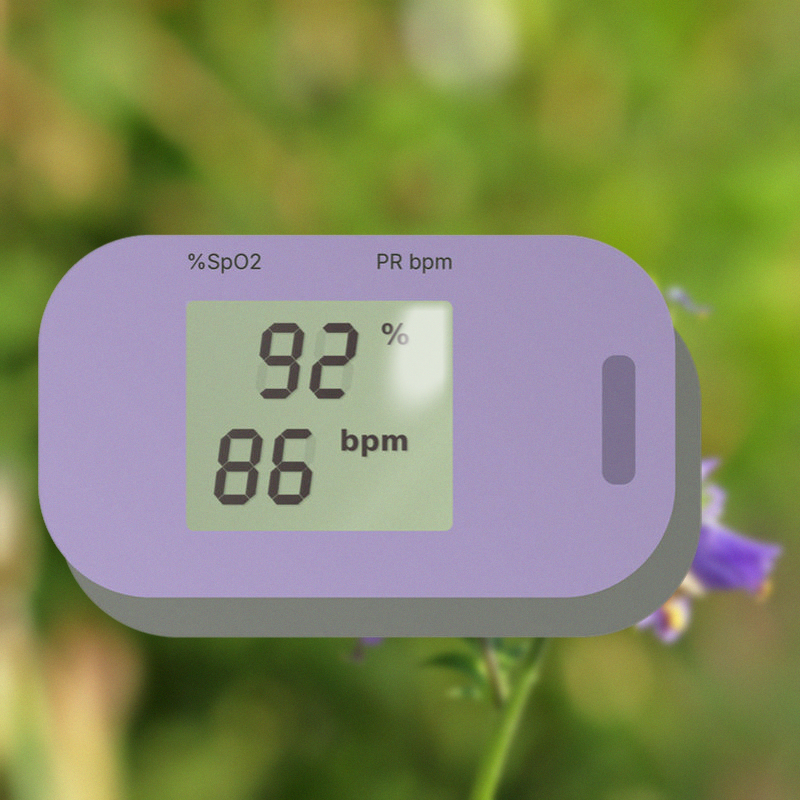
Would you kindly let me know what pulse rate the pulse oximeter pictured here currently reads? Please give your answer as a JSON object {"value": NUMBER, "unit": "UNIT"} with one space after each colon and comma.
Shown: {"value": 86, "unit": "bpm"}
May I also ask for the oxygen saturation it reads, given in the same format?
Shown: {"value": 92, "unit": "%"}
